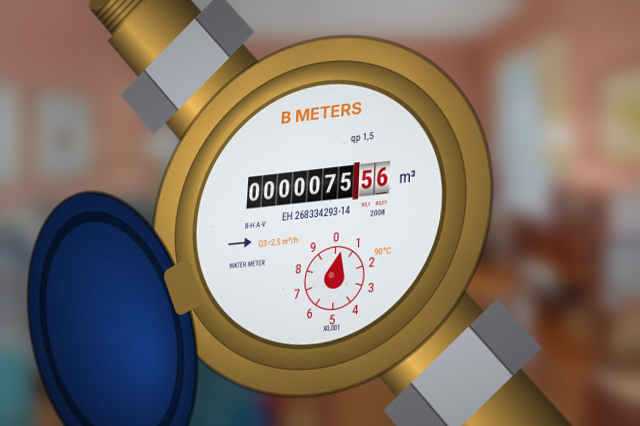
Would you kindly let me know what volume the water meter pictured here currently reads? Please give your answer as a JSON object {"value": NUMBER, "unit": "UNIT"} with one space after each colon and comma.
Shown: {"value": 75.560, "unit": "m³"}
